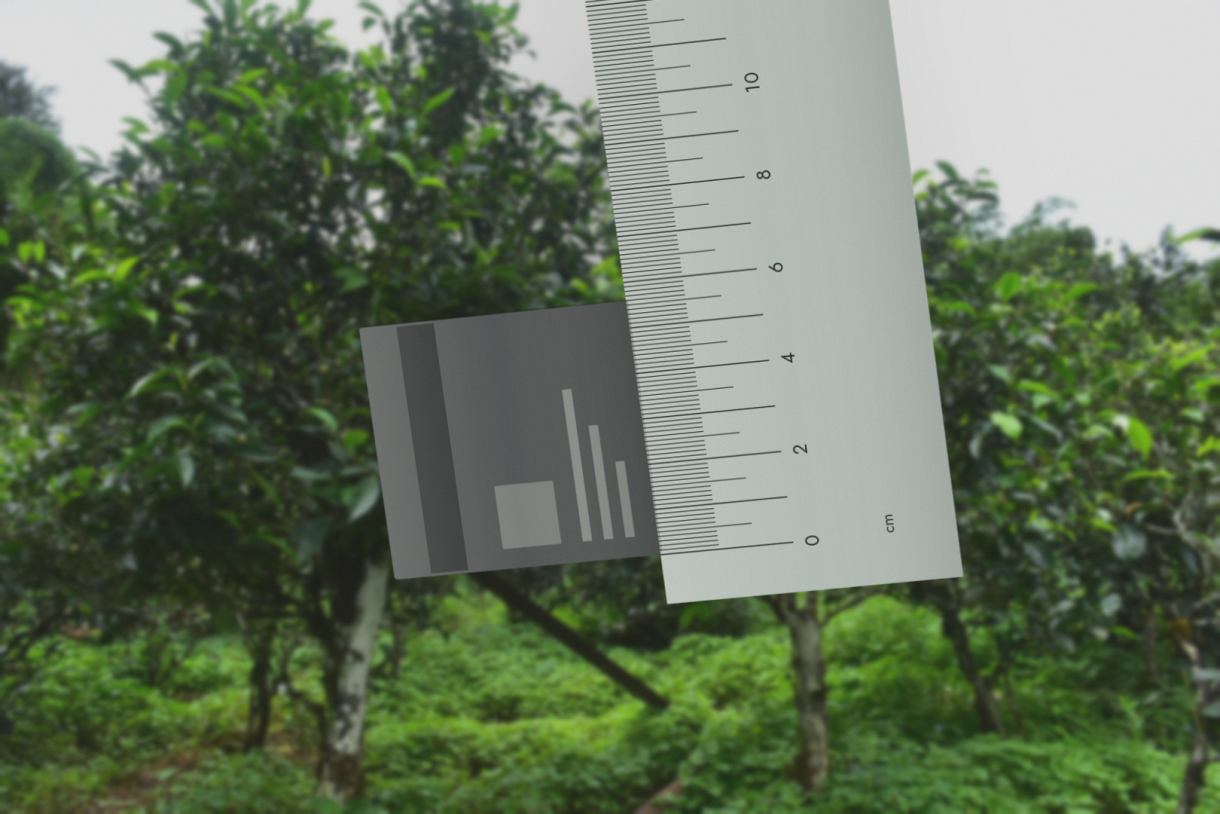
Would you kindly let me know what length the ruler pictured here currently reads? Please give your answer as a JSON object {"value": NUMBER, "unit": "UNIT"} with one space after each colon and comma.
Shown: {"value": 5.6, "unit": "cm"}
